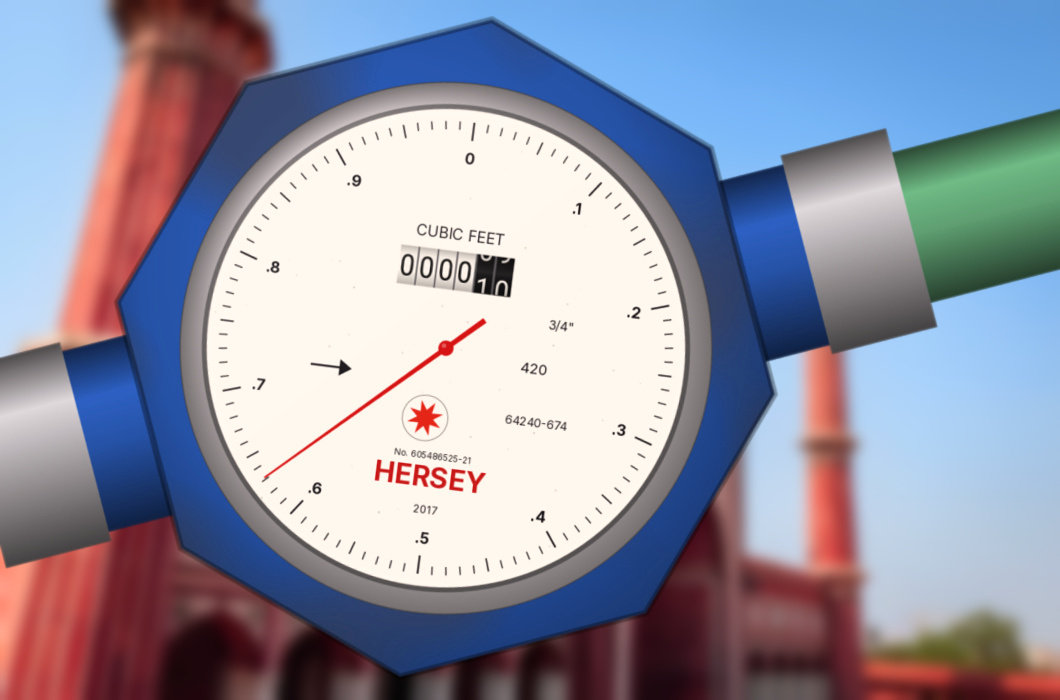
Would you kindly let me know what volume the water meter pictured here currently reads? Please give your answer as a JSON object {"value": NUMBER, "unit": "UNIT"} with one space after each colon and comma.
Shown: {"value": 9.63, "unit": "ft³"}
